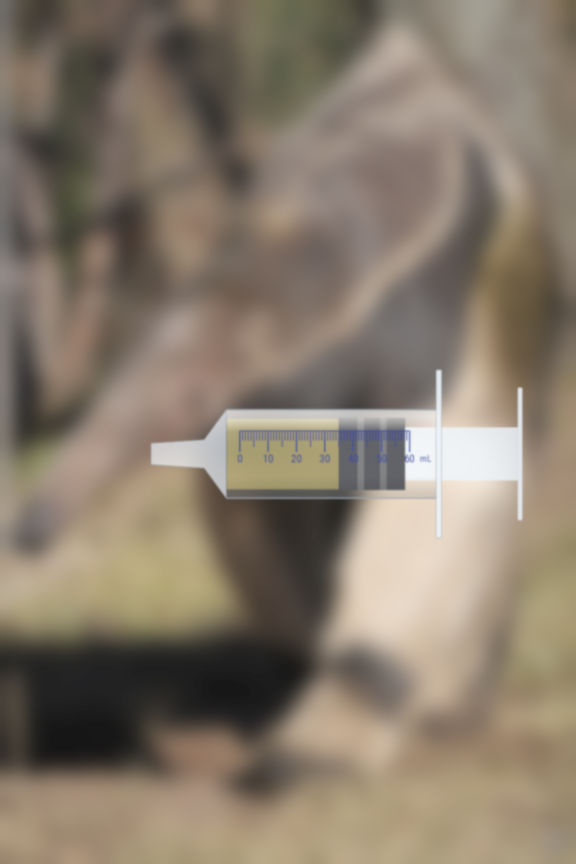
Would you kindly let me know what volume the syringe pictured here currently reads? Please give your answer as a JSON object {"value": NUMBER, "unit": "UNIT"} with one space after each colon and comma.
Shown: {"value": 35, "unit": "mL"}
